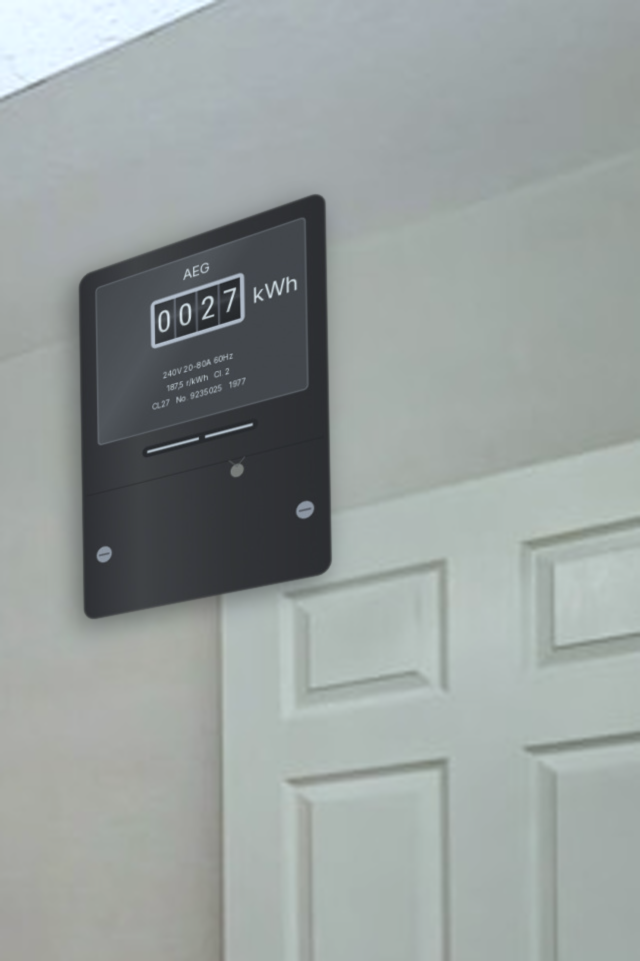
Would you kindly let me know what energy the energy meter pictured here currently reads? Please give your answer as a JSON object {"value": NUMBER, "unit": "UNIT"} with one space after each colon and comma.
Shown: {"value": 27, "unit": "kWh"}
